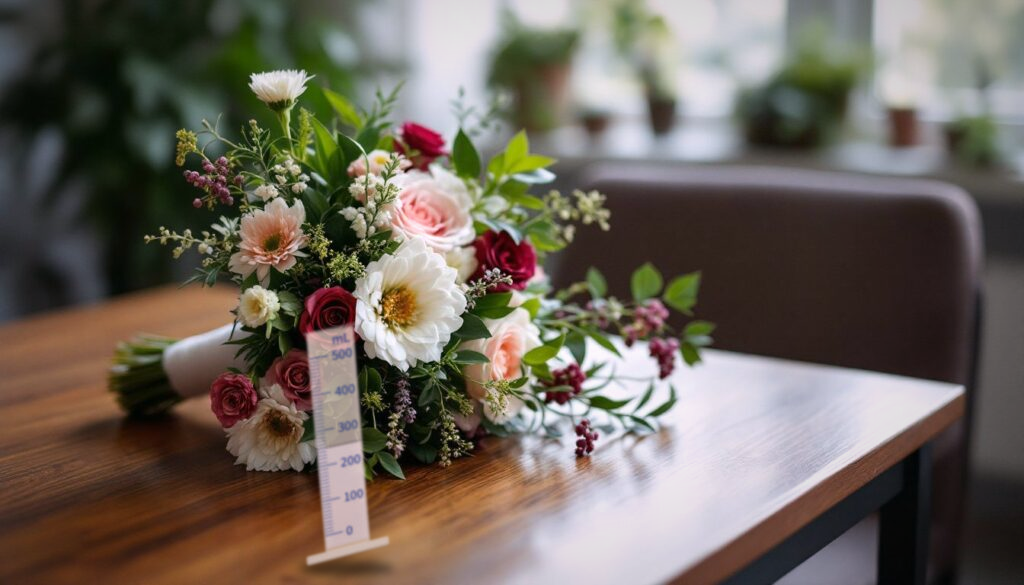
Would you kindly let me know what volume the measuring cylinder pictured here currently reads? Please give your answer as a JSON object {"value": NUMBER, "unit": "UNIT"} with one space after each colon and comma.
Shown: {"value": 250, "unit": "mL"}
